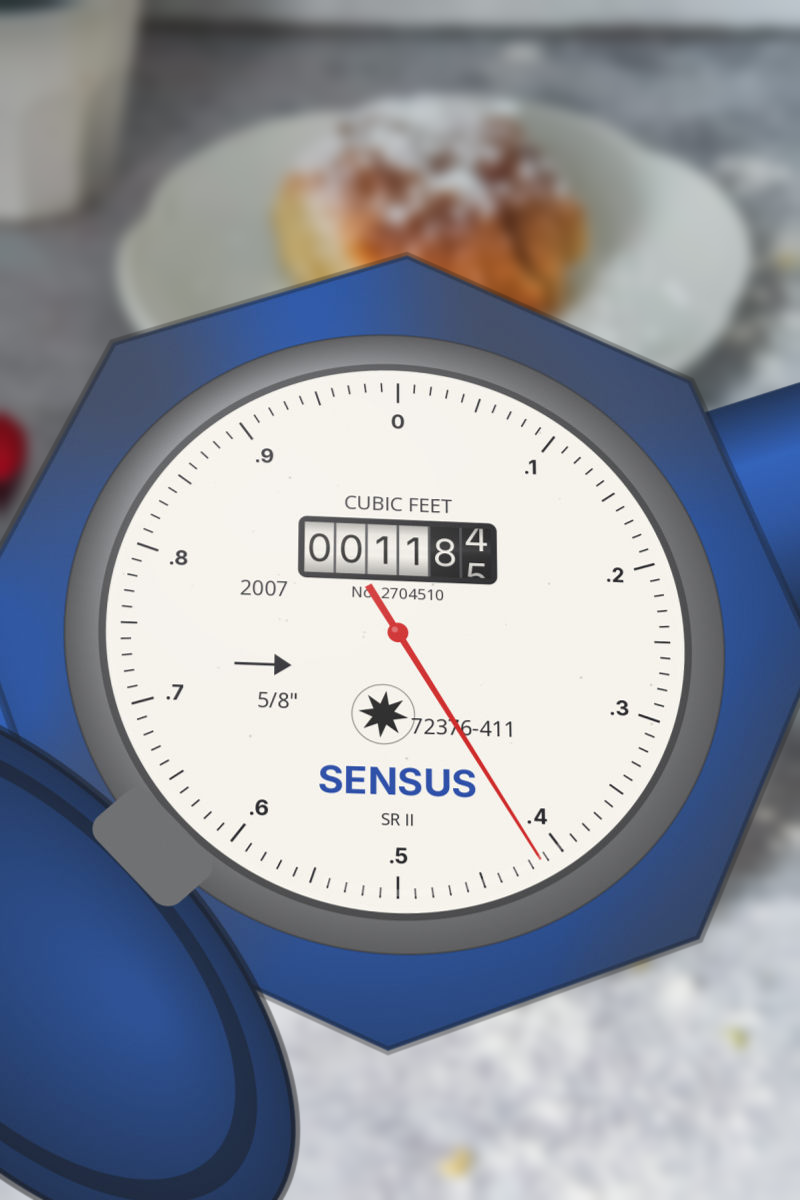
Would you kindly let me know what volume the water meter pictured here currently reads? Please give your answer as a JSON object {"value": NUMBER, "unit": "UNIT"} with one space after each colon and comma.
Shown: {"value": 1184.41, "unit": "ft³"}
